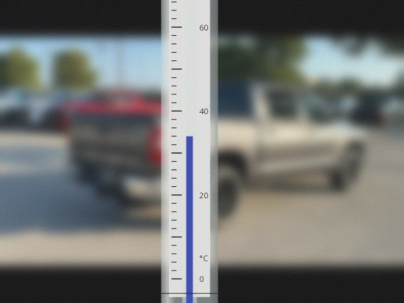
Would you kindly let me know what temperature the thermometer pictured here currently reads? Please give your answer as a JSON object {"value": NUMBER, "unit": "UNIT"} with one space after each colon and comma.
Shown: {"value": 34, "unit": "°C"}
